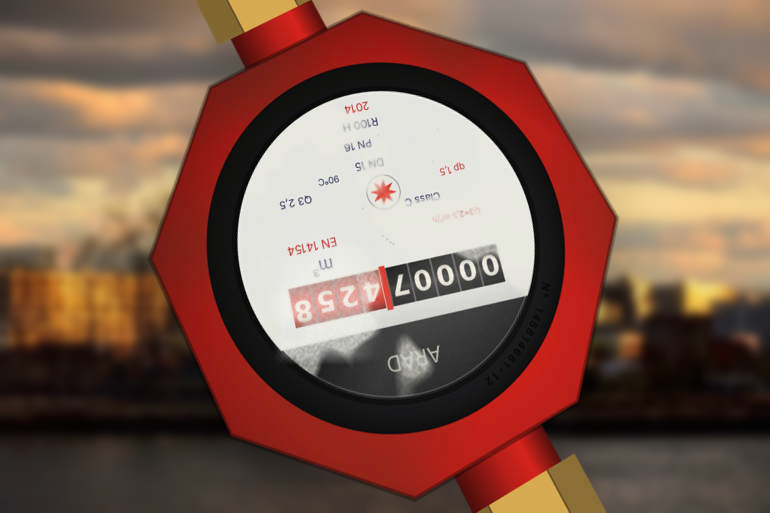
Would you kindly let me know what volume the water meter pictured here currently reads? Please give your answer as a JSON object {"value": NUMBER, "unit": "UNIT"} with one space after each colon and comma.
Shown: {"value": 7.4258, "unit": "m³"}
